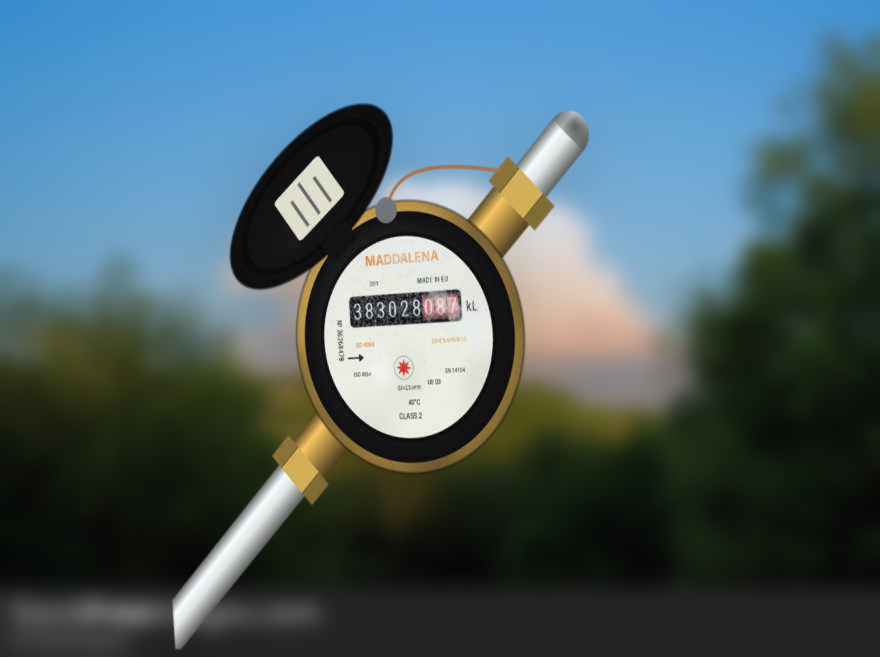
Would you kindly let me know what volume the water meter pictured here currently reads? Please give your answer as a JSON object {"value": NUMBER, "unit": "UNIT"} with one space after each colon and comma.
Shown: {"value": 383028.087, "unit": "kL"}
